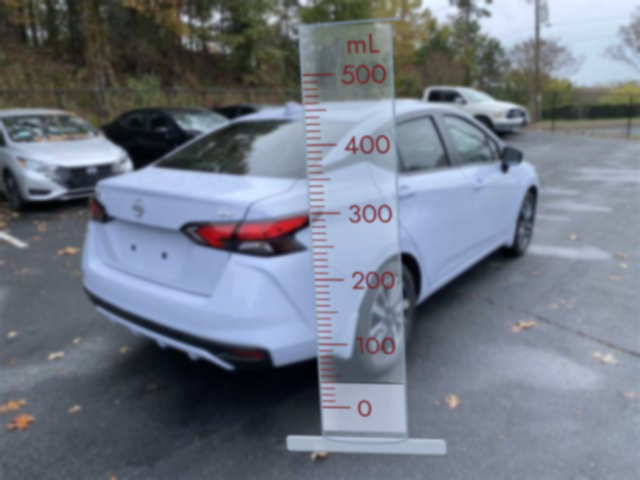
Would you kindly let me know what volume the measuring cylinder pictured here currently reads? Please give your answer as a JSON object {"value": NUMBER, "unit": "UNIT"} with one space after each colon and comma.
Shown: {"value": 40, "unit": "mL"}
